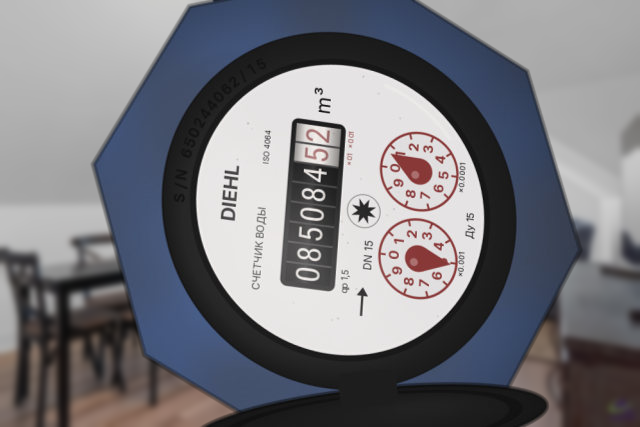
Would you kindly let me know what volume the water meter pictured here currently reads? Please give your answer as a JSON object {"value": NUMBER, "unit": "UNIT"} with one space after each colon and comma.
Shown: {"value": 85084.5250, "unit": "m³"}
